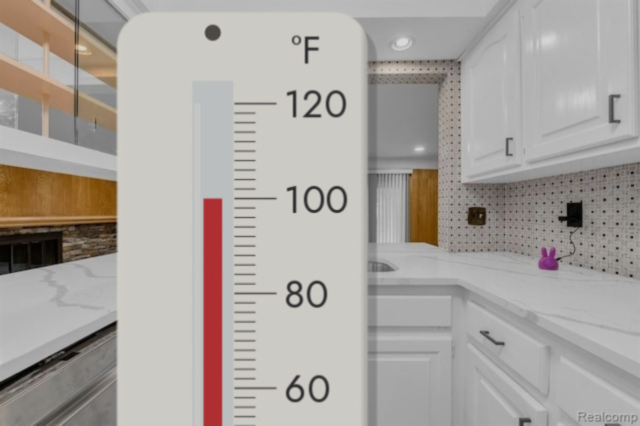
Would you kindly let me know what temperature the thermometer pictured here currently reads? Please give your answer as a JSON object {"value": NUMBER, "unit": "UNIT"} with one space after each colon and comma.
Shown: {"value": 100, "unit": "°F"}
